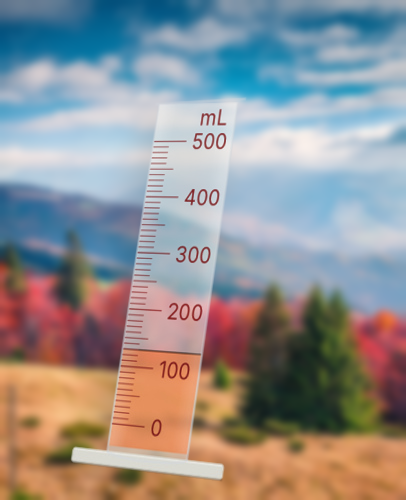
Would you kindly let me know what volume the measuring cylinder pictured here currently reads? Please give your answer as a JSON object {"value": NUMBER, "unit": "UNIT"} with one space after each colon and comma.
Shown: {"value": 130, "unit": "mL"}
